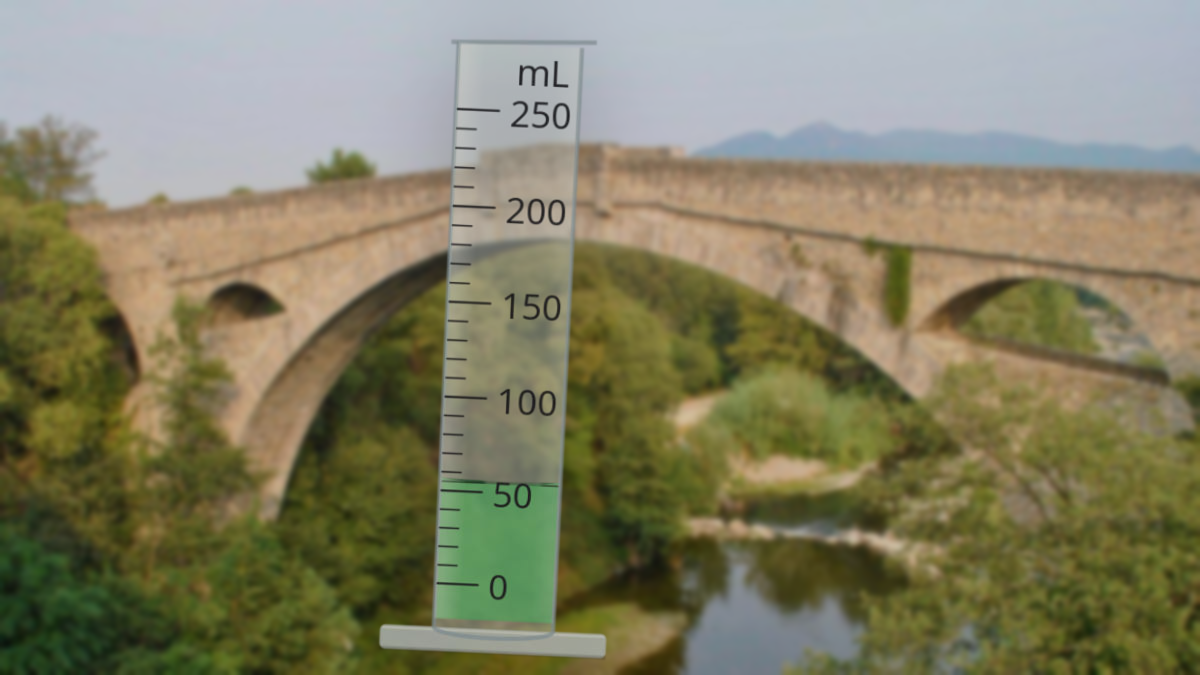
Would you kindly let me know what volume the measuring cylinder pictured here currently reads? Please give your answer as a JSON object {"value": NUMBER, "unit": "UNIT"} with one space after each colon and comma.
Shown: {"value": 55, "unit": "mL"}
